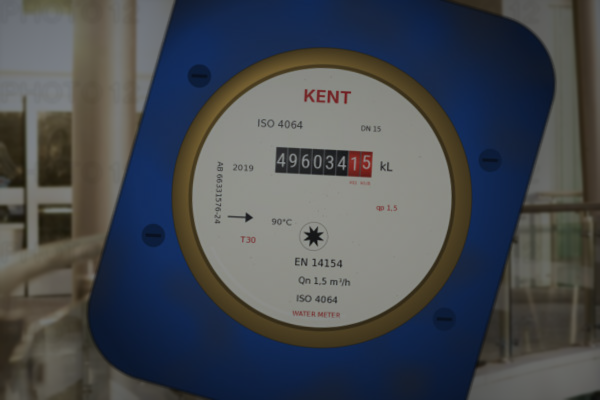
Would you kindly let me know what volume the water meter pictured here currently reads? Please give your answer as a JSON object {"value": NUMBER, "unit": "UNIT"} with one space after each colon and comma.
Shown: {"value": 496034.15, "unit": "kL"}
